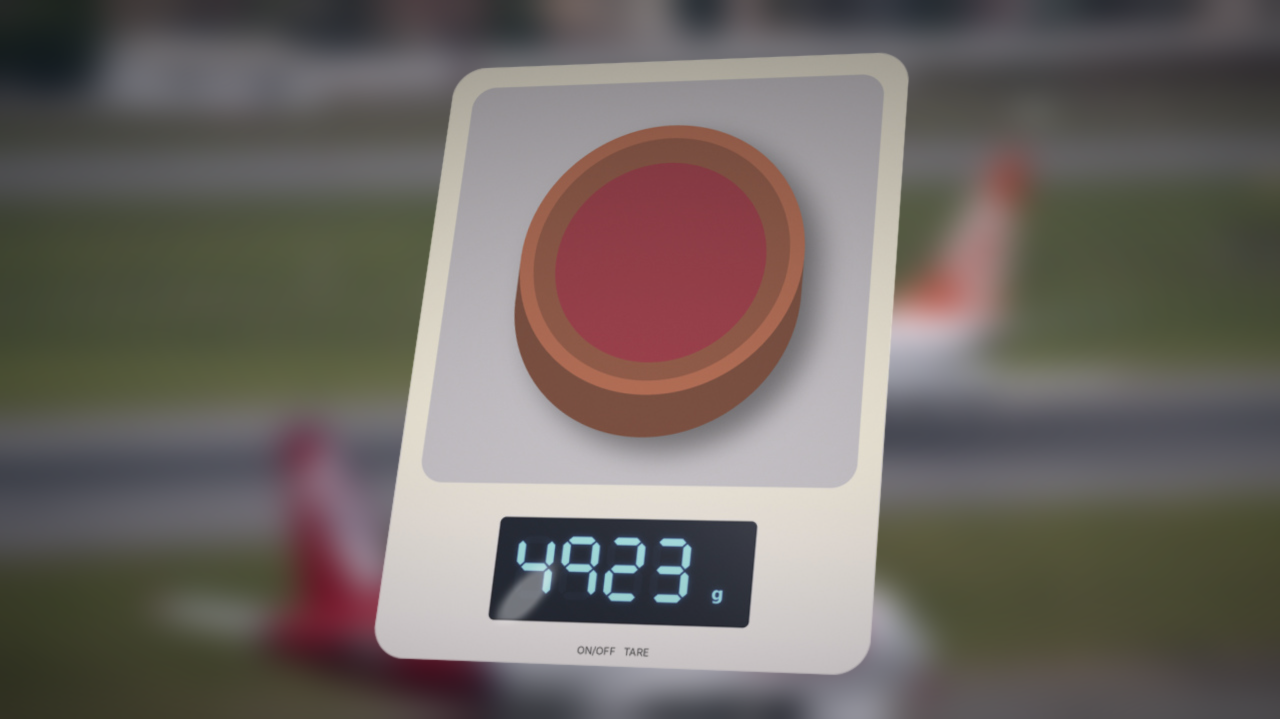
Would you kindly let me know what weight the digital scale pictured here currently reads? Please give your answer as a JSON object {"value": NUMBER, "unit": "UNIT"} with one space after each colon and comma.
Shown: {"value": 4923, "unit": "g"}
